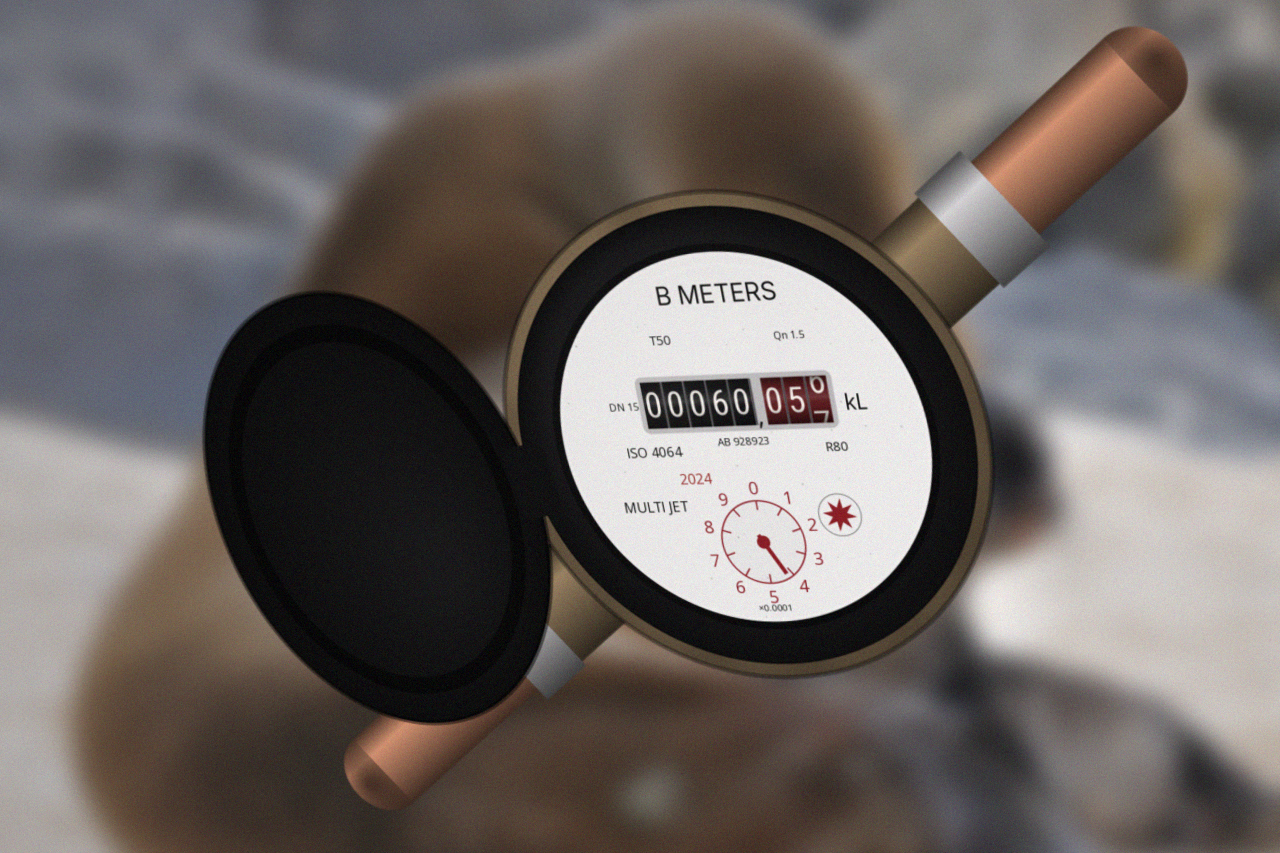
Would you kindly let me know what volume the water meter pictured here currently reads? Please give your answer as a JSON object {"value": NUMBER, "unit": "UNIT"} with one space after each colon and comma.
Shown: {"value": 60.0564, "unit": "kL"}
